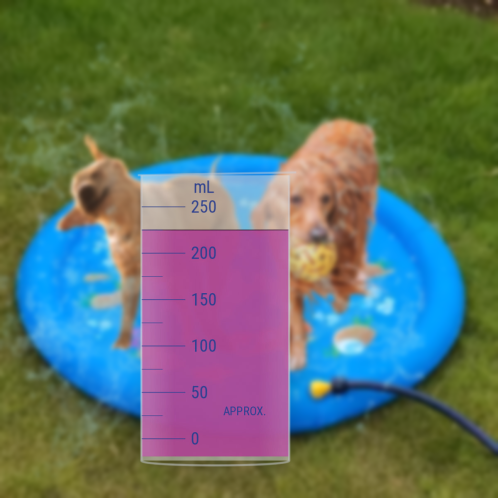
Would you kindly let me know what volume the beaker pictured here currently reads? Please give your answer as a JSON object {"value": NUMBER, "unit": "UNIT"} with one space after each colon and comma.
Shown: {"value": 225, "unit": "mL"}
